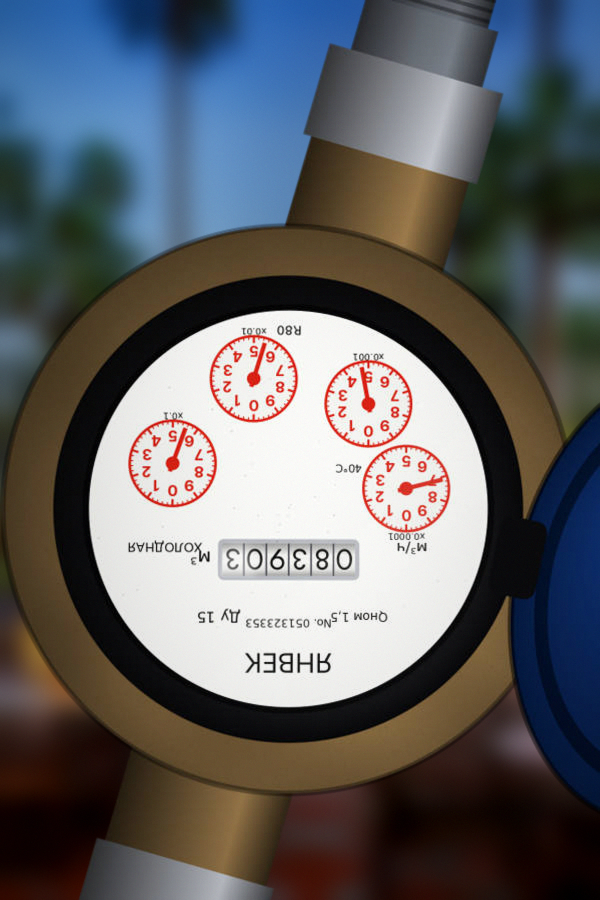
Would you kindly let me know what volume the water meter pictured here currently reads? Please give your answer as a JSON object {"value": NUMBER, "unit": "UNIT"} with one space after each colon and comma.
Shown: {"value": 83903.5547, "unit": "m³"}
